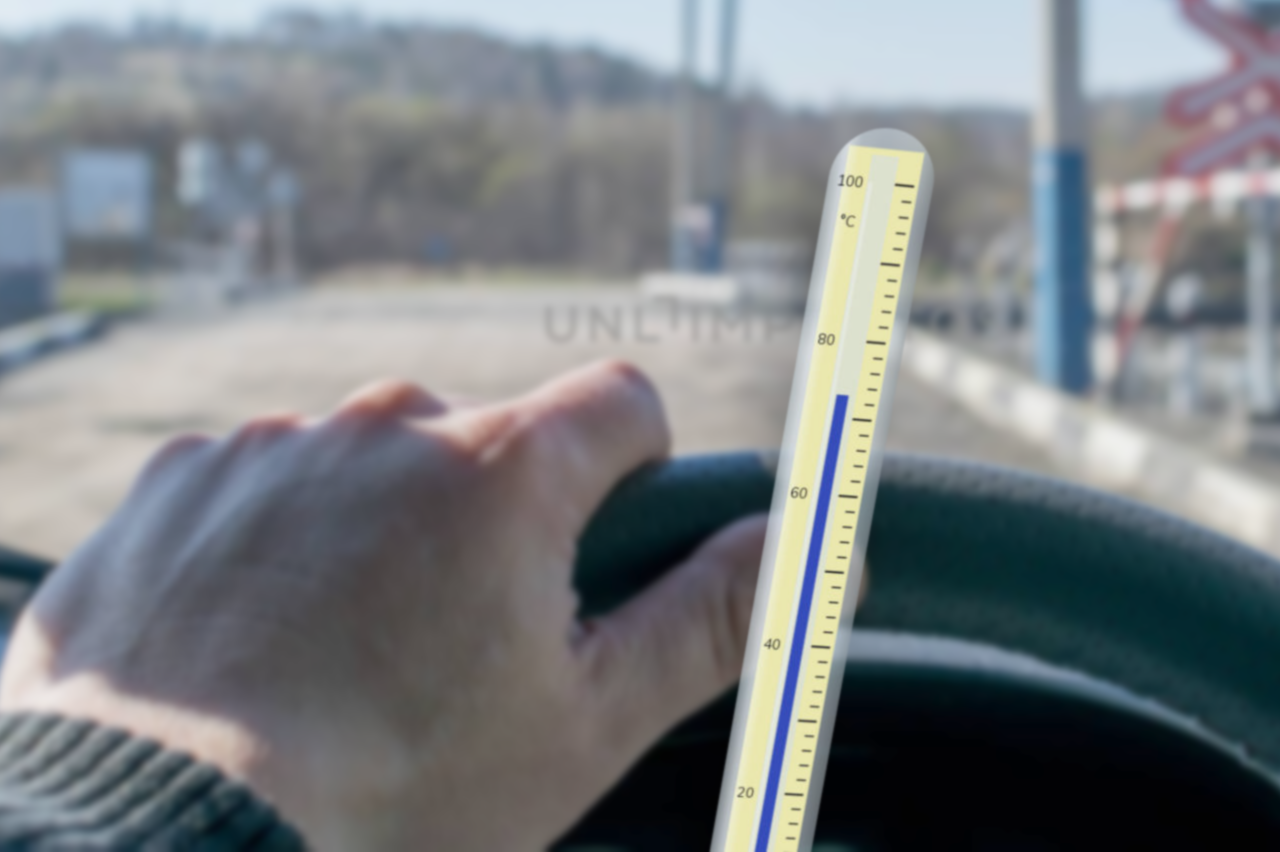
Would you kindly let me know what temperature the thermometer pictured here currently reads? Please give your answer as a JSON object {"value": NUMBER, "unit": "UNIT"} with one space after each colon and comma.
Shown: {"value": 73, "unit": "°C"}
